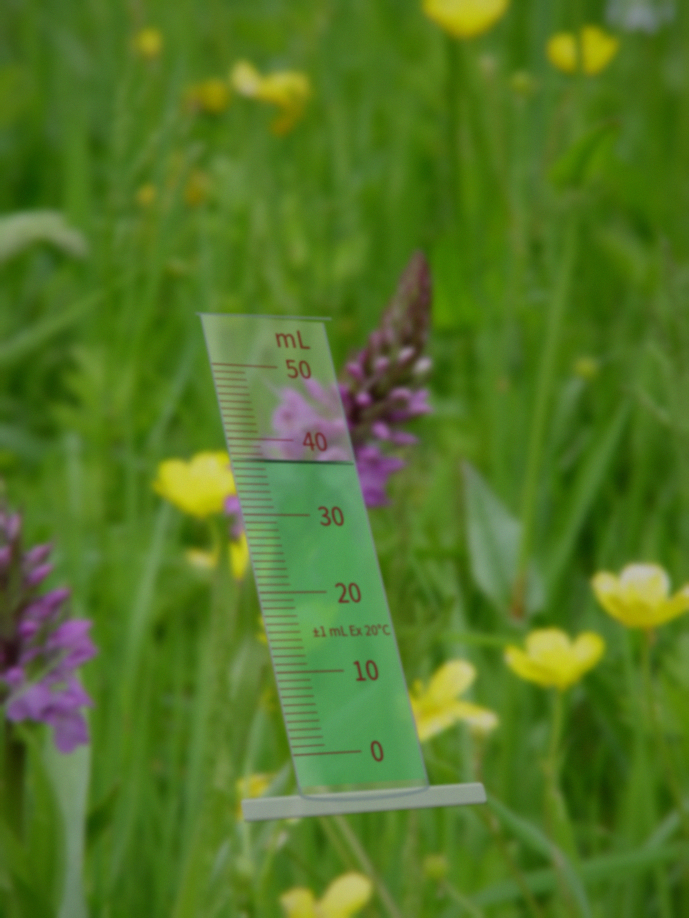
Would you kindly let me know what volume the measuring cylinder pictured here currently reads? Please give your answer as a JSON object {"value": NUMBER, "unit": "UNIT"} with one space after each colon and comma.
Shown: {"value": 37, "unit": "mL"}
